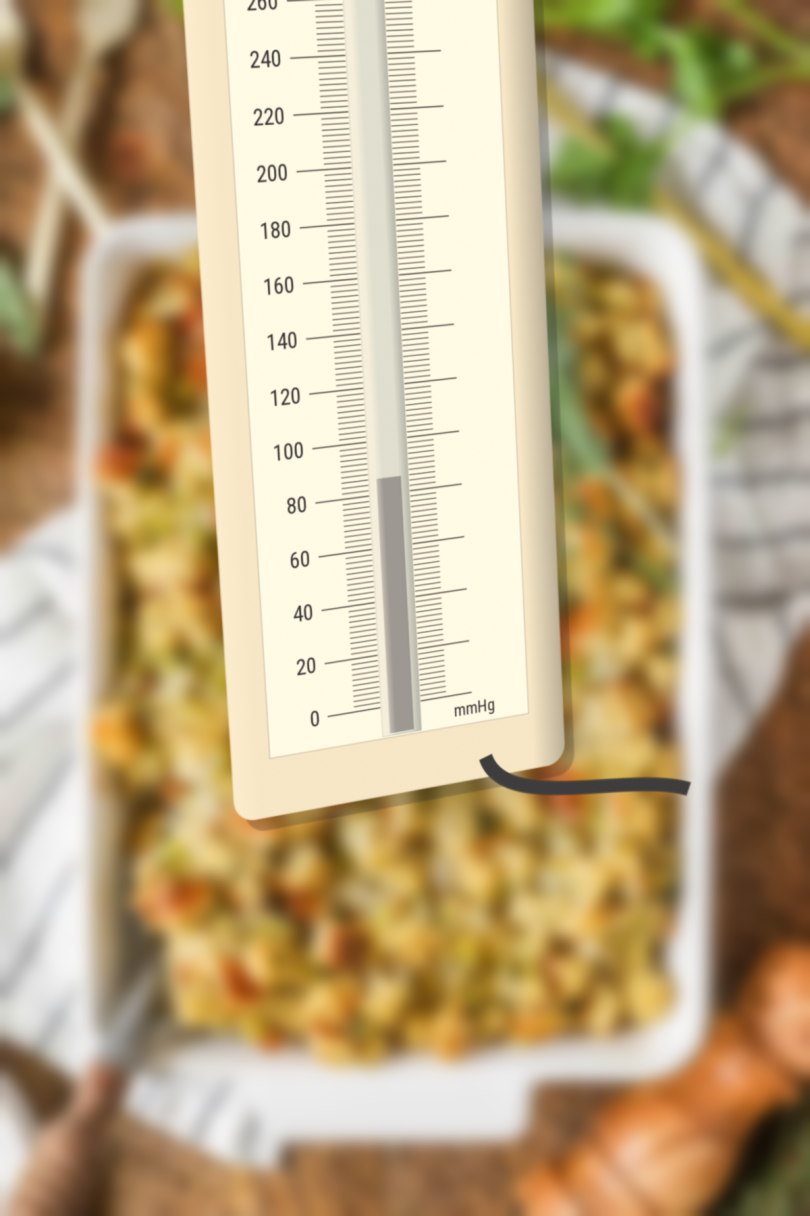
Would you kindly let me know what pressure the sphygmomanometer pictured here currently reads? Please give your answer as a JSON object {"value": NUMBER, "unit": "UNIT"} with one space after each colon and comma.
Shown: {"value": 86, "unit": "mmHg"}
